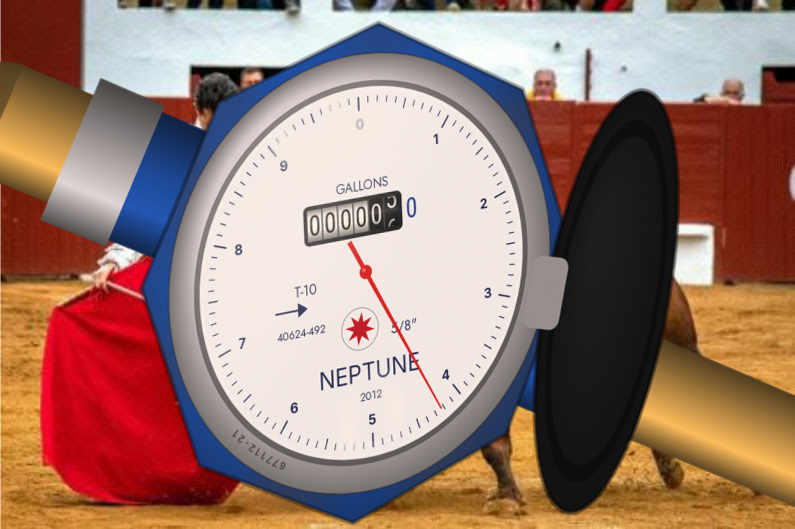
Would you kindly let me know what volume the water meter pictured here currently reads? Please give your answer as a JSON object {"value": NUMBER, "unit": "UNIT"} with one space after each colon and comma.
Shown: {"value": 54.2, "unit": "gal"}
